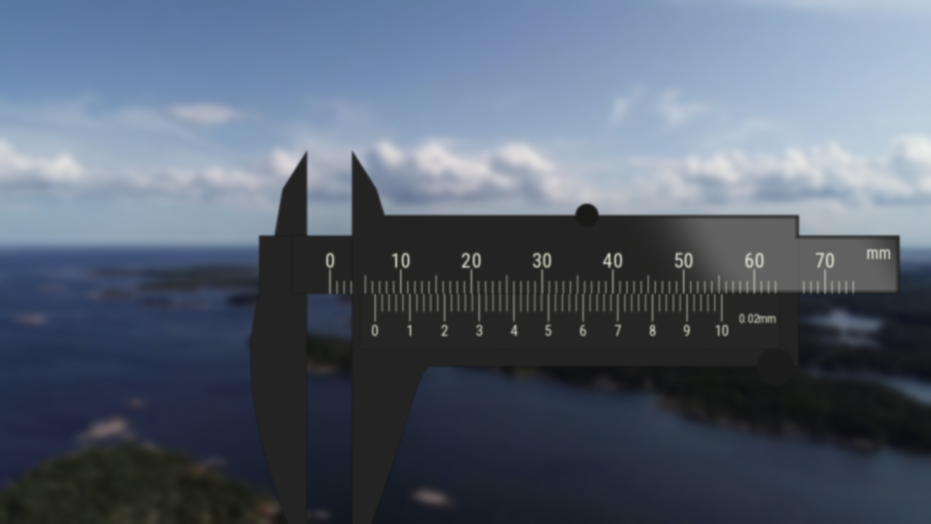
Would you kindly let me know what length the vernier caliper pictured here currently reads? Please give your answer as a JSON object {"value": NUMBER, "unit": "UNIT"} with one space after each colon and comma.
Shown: {"value": 6.4, "unit": "mm"}
